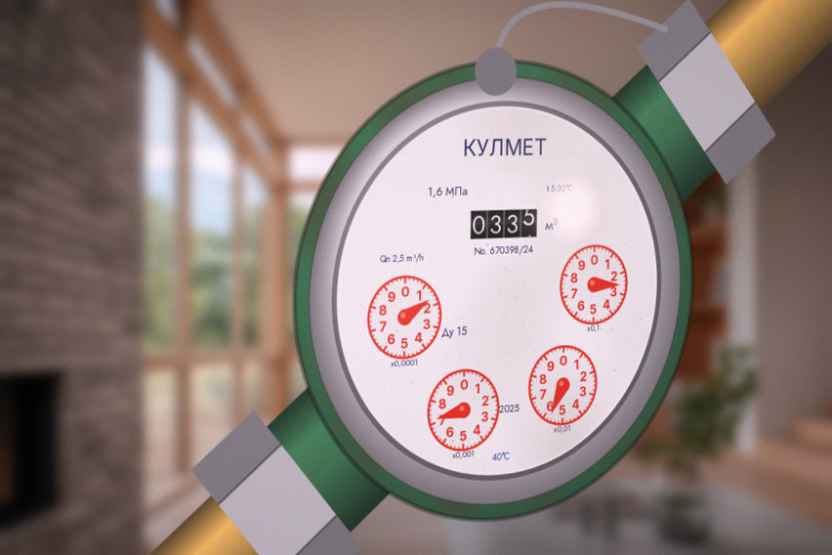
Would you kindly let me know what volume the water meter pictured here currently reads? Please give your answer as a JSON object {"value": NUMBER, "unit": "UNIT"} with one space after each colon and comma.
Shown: {"value": 335.2571, "unit": "m³"}
